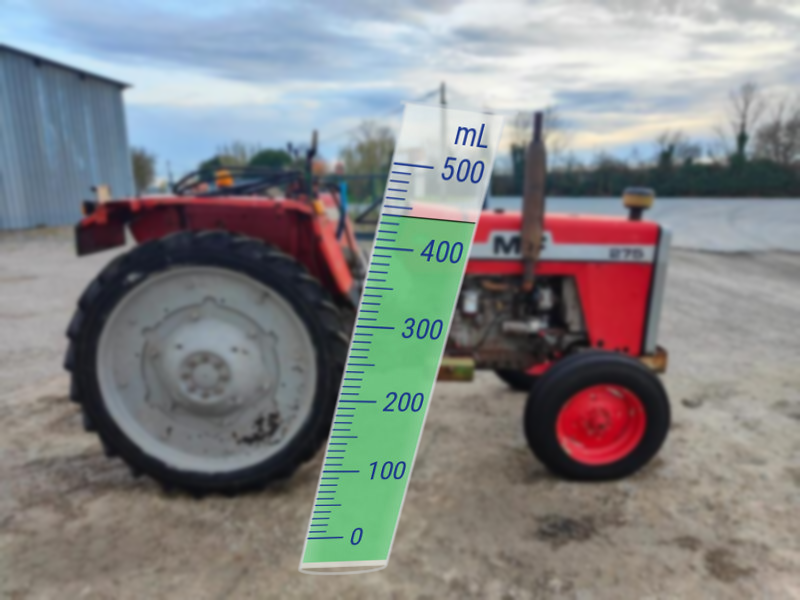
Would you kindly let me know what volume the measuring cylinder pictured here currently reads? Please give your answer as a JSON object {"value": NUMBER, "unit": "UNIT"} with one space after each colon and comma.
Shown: {"value": 440, "unit": "mL"}
